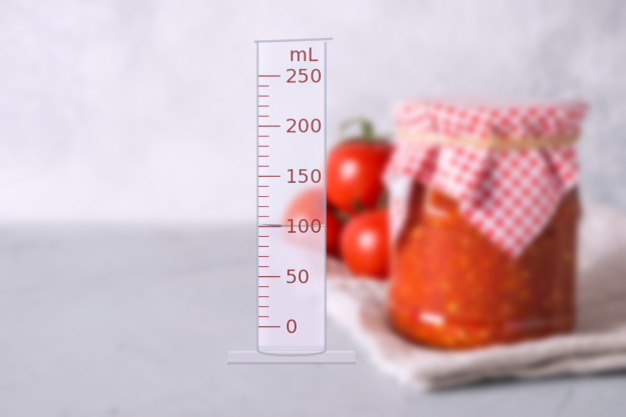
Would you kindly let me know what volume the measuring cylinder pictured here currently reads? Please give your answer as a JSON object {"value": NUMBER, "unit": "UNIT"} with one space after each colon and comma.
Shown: {"value": 100, "unit": "mL"}
